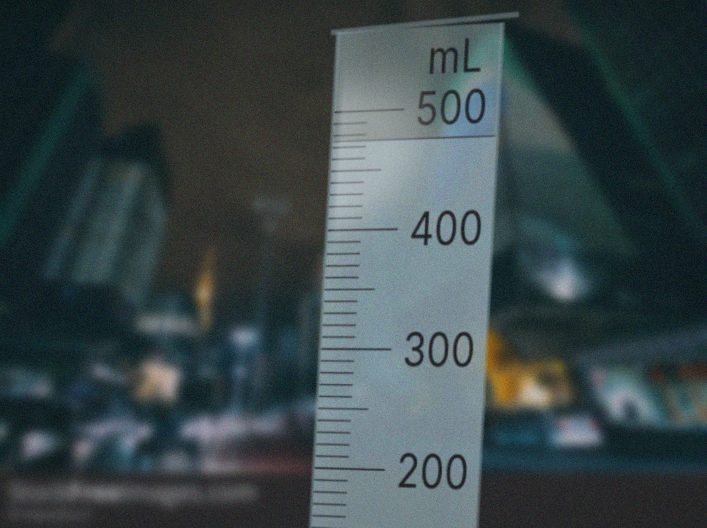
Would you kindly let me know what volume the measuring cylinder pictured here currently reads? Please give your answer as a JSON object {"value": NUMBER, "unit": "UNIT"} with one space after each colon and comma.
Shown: {"value": 475, "unit": "mL"}
